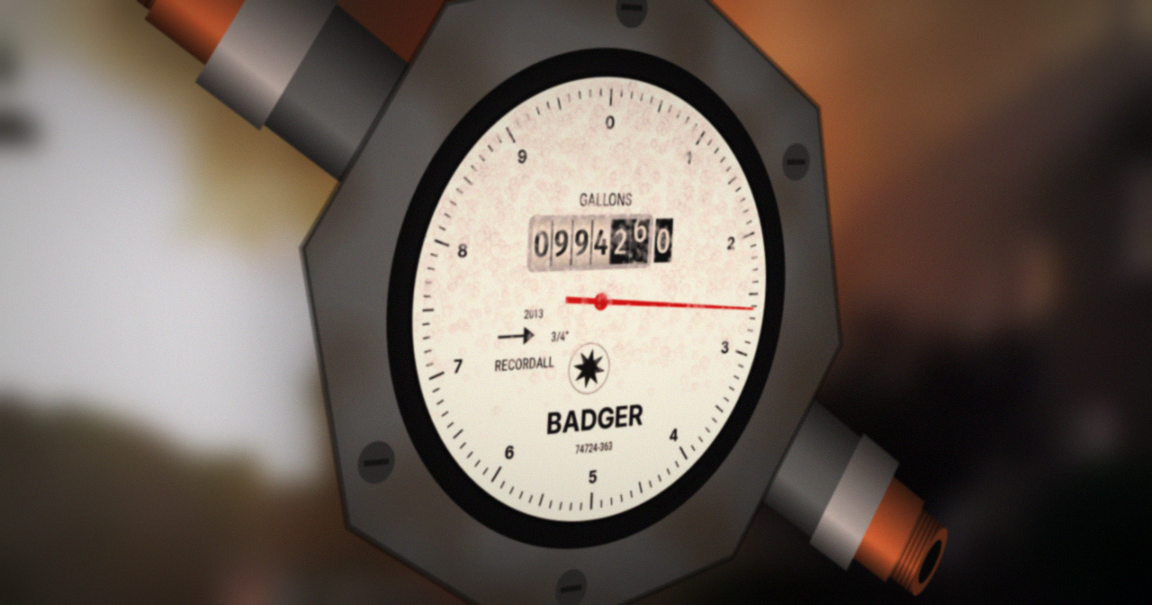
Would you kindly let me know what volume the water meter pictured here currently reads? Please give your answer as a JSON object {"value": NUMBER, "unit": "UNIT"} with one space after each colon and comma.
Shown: {"value": 994262.6, "unit": "gal"}
